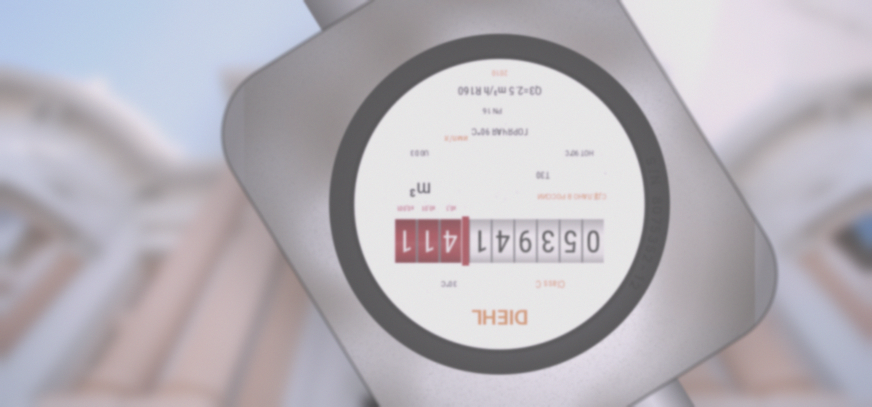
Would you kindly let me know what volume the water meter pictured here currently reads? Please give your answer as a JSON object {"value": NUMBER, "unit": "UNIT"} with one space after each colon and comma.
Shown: {"value": 53941.411, "unit": "m³"}
